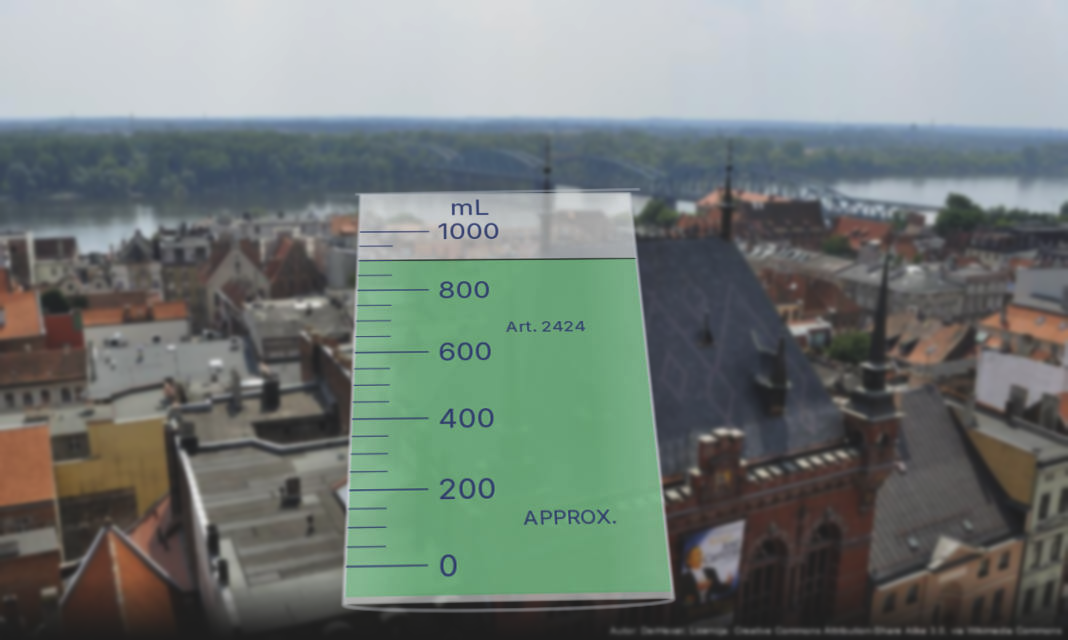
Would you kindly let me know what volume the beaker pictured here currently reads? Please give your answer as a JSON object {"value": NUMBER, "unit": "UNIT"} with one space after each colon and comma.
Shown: {"value": 900, "unit": "mL"}
